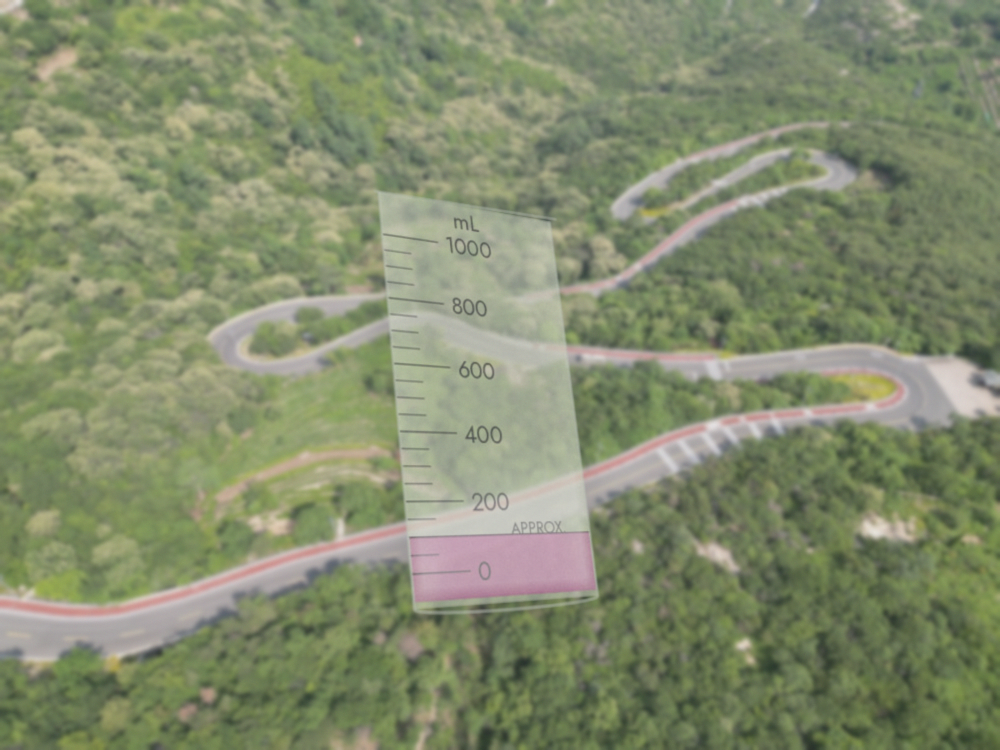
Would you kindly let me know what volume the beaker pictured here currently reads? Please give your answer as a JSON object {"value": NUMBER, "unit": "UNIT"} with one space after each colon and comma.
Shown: {"value": 100, "unit": "mL"}
